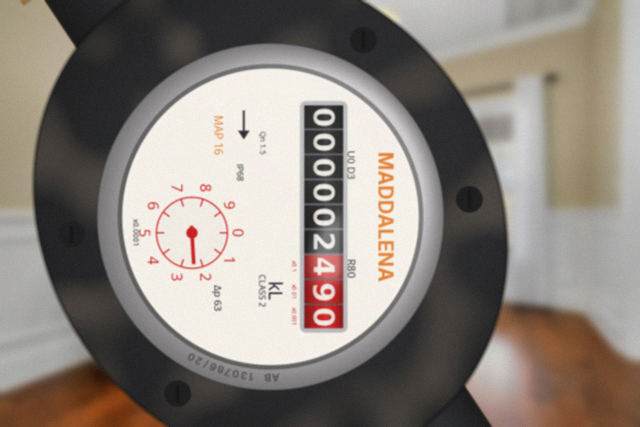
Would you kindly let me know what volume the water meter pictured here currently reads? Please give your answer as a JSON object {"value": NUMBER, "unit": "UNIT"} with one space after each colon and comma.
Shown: {"value": 2.4902, "unit": "kL"}
